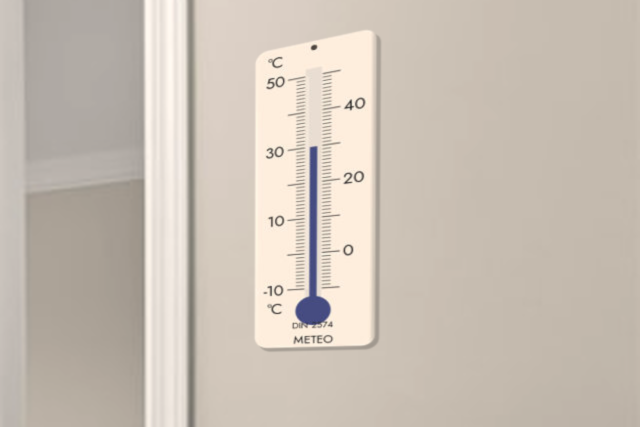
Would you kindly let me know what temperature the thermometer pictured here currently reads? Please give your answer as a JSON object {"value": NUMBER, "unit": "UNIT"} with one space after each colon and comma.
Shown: {"value": 30, "unit": "°C"}
